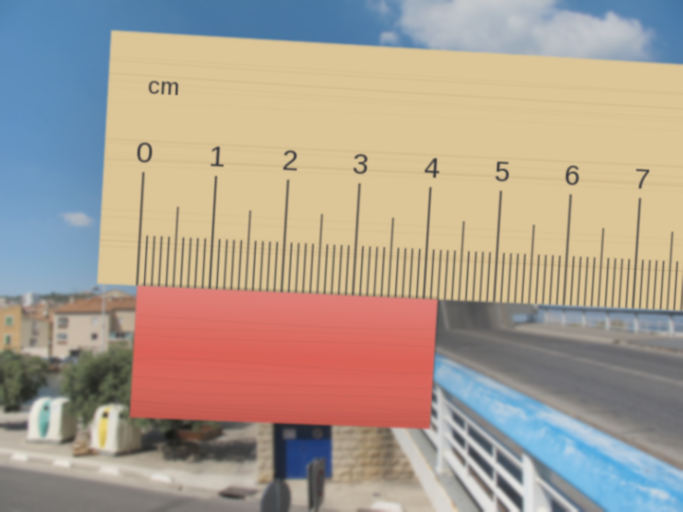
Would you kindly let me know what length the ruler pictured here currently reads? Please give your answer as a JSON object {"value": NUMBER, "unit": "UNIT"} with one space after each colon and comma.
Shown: {"value": 4.2, "unit": "cm"}
